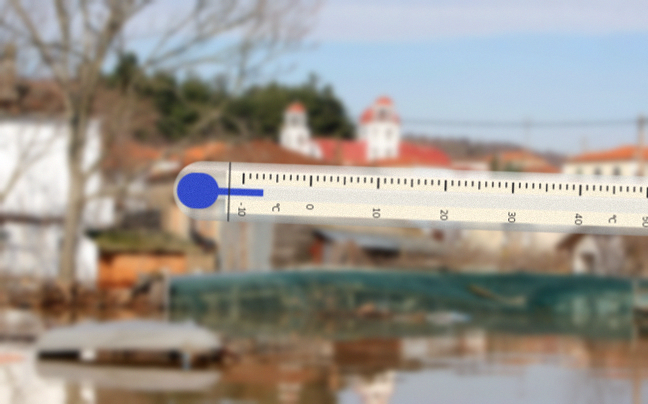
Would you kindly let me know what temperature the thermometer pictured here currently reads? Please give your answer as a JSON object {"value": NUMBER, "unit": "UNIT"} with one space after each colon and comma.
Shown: {"value": -7, "unit": "°C"}
